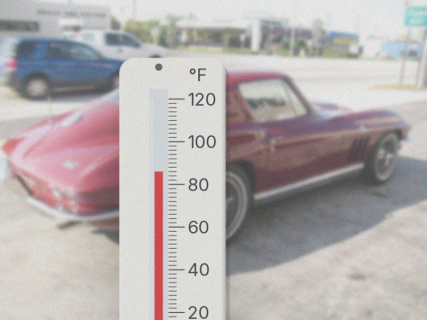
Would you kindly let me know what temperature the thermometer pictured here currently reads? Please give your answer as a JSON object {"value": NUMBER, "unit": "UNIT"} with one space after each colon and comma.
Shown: {"value": 86, "unit": "°F"}
